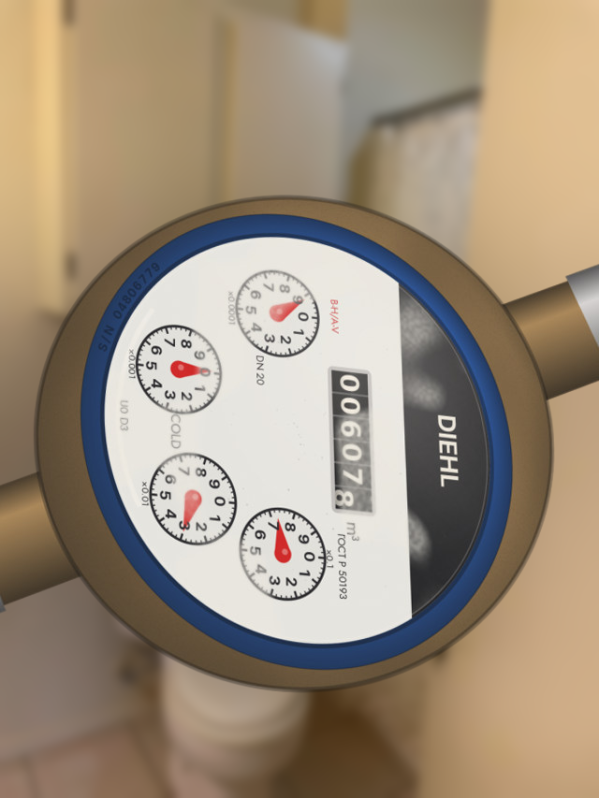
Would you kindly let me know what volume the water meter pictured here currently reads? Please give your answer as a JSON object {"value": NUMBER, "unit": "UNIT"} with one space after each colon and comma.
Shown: {"value": 6077.7299, "unit": "m³"}
